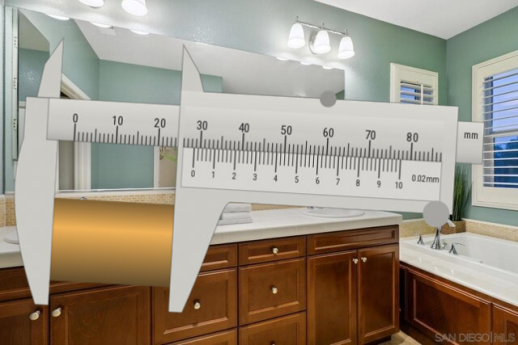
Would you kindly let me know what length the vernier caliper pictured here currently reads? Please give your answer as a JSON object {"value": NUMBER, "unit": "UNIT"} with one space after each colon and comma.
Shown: {"value": 28.5, "unit": "mm"}
